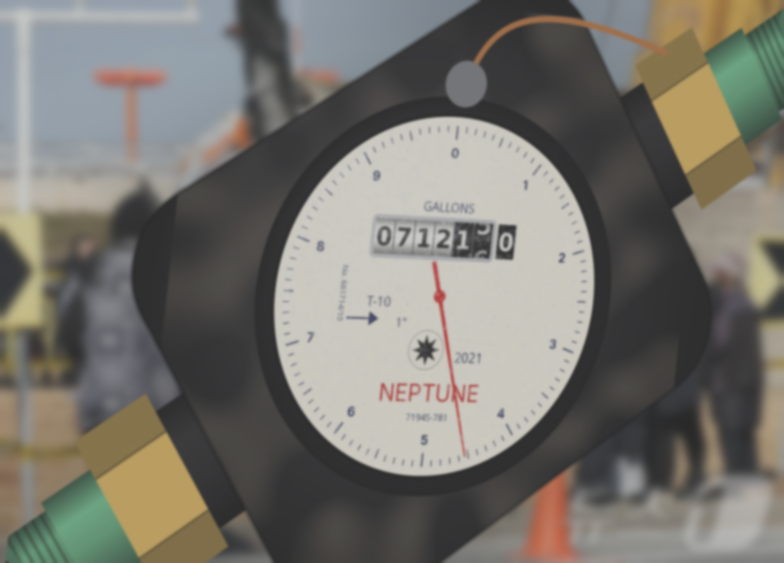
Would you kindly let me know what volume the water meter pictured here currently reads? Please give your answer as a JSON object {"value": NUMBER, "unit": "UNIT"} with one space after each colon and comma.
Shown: {"value": 712154.5, "unit": "gal"}
